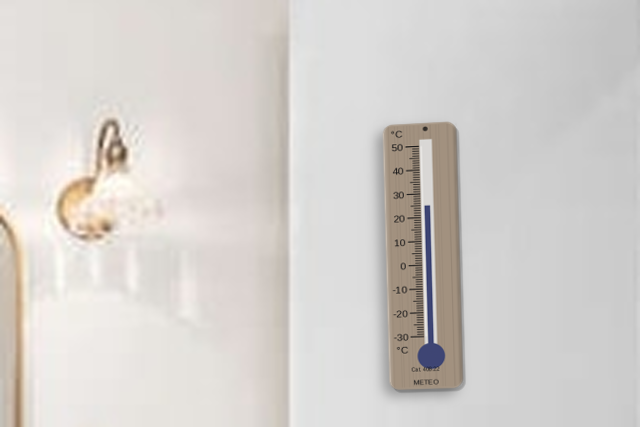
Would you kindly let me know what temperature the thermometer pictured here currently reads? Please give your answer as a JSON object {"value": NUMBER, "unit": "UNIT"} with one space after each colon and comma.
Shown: {"value": 25, "unit": "°C"}
